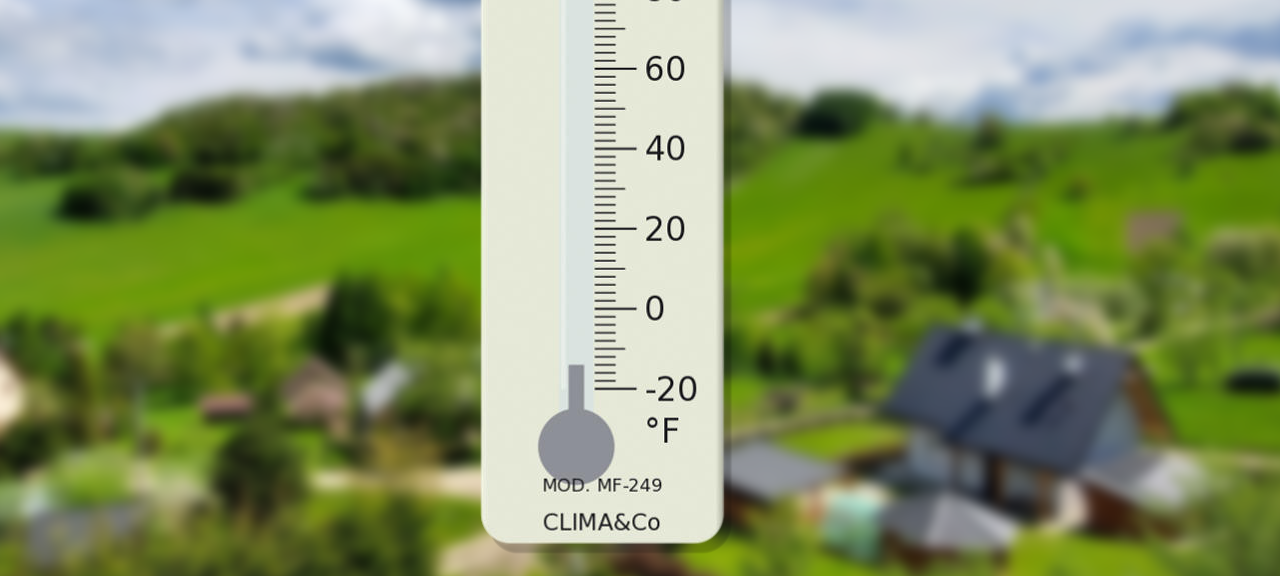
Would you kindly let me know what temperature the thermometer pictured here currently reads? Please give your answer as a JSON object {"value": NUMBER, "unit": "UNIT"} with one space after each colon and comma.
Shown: {"value": -14, "unit": "°F"}
